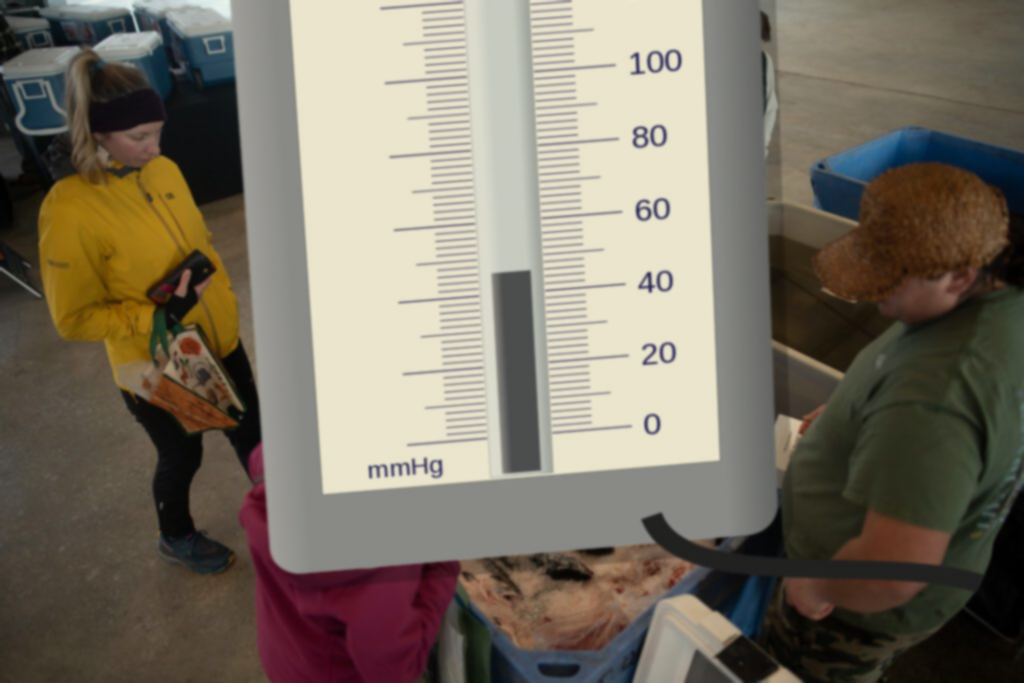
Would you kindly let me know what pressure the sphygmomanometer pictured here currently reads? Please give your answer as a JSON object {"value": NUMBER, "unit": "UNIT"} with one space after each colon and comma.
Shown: {"value": 46, "unit": "mmHg"}
